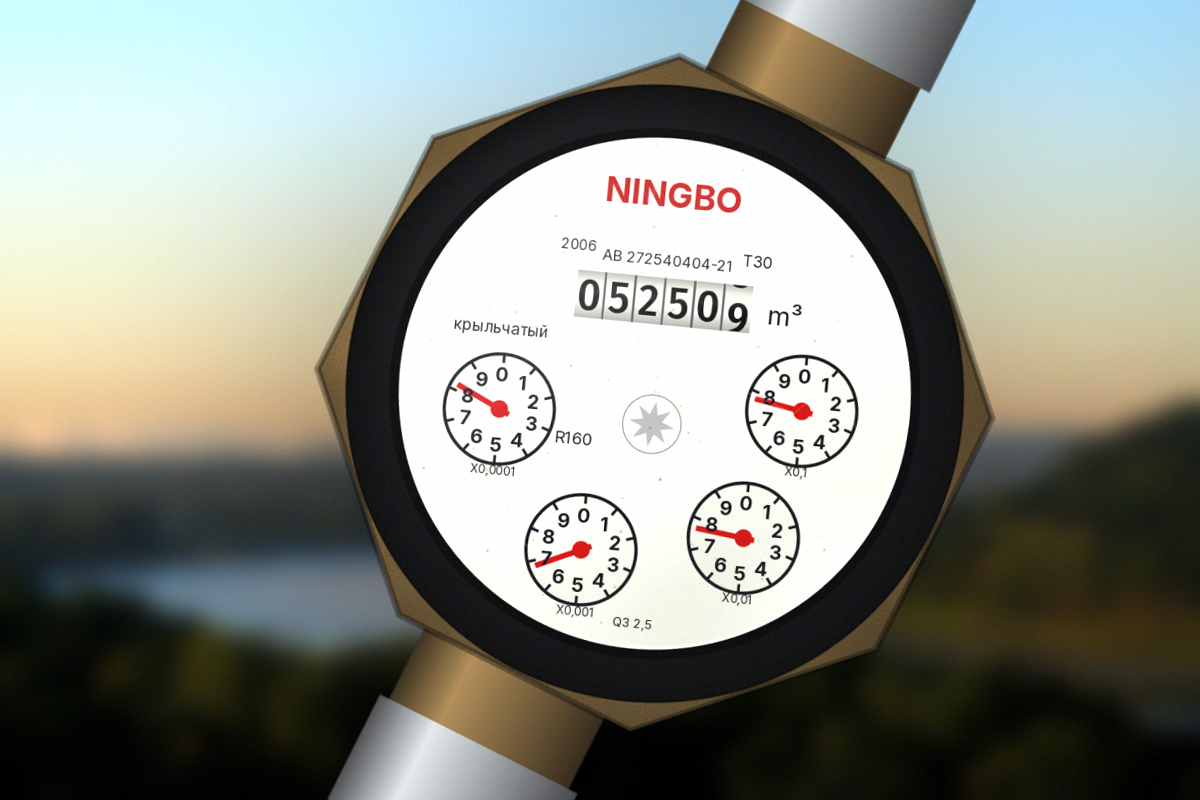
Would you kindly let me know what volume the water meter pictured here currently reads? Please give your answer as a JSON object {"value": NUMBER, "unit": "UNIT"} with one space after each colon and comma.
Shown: {"value": 52508.7768, "unit": "m³"}
